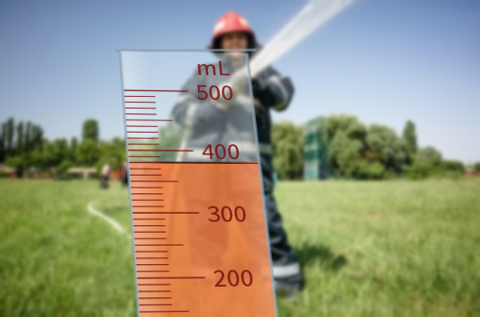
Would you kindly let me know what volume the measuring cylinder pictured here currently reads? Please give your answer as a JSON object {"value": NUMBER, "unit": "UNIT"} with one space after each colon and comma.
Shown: {"value": 380, "unit": "mL"}
